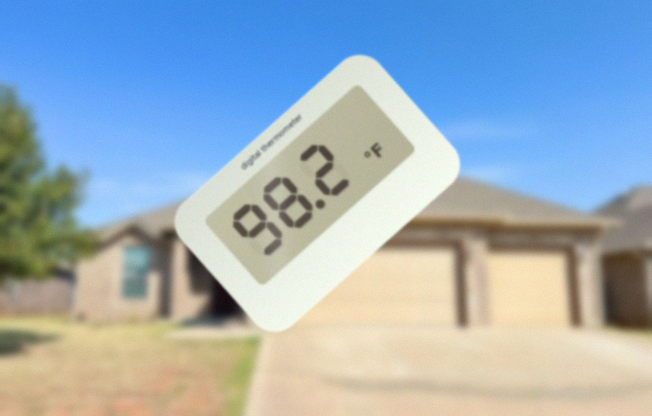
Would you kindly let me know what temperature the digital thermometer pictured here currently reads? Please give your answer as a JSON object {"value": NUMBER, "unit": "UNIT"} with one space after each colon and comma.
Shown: {"value": 98.2, "unit": "°F"}
